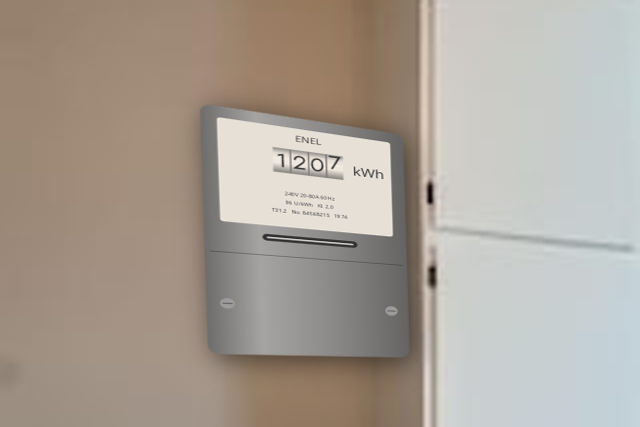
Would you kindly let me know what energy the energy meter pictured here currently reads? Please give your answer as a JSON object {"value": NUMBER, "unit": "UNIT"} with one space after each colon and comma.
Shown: {"value": 1207, "unit": "kWh"}
